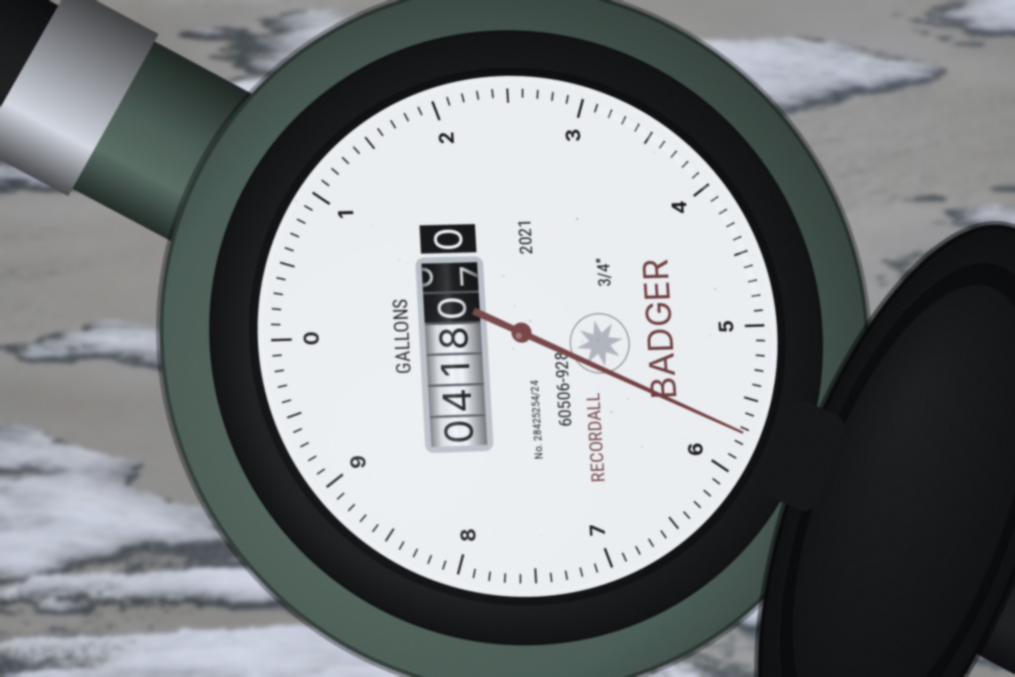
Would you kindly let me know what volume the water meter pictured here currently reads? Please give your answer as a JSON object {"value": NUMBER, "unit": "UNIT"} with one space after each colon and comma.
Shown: {"value": 418065.7, "unit": "gal"}
